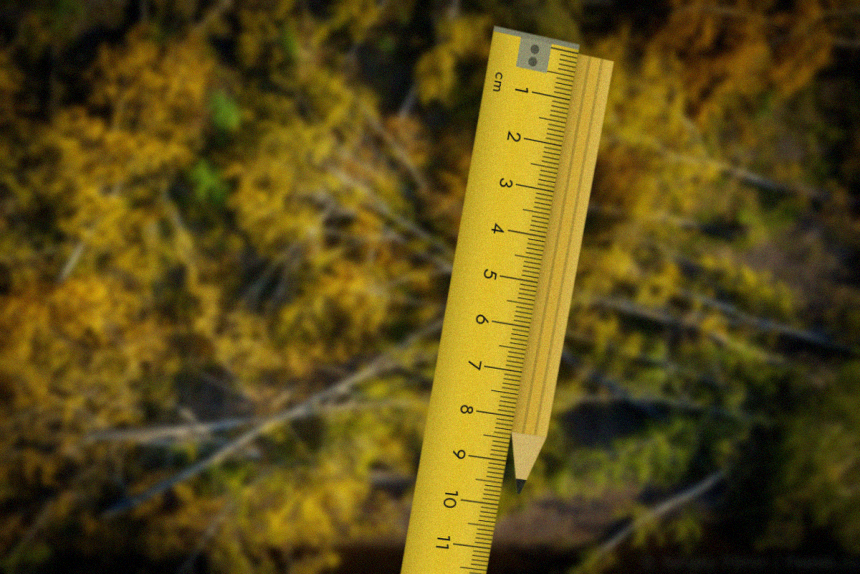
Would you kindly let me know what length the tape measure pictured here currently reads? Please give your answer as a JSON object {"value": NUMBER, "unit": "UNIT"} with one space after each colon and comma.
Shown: {"value": 9.7, "unit": "cm"}
